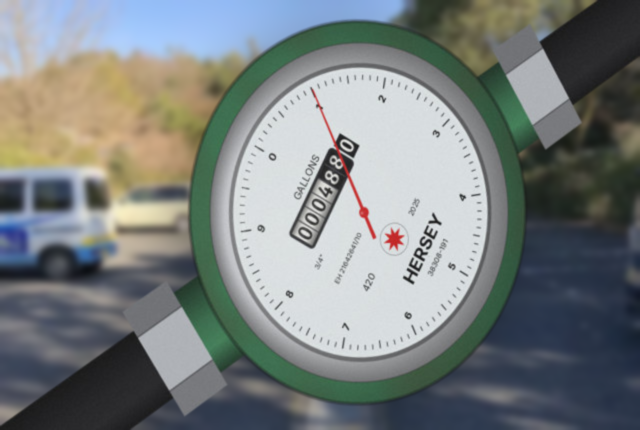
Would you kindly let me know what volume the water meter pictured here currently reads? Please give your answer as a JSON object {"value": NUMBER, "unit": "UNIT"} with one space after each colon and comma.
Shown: {"value": 4881.0, "unit": "gal"}
